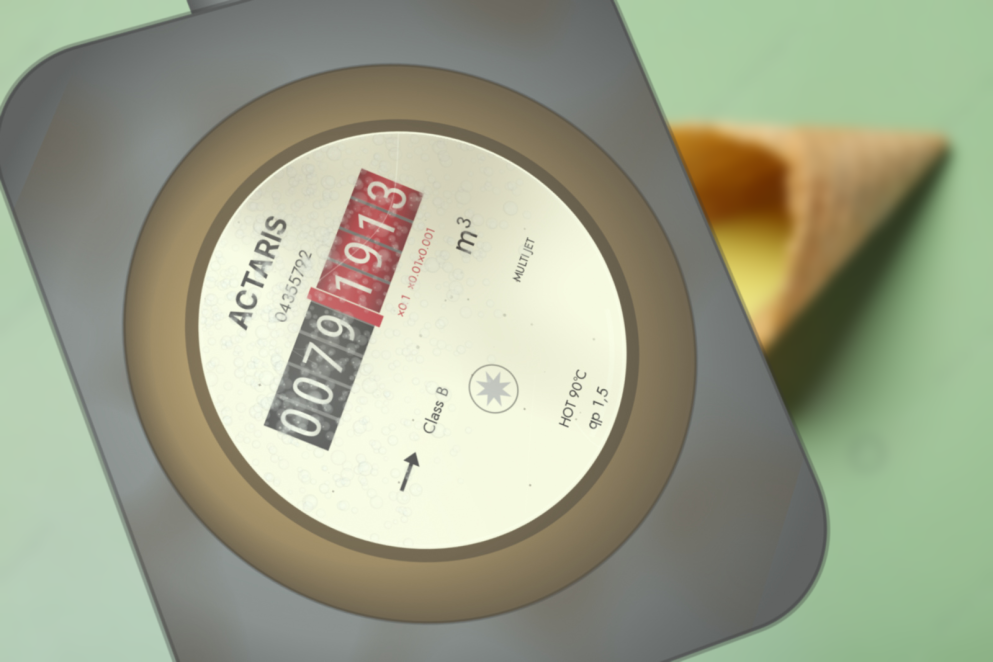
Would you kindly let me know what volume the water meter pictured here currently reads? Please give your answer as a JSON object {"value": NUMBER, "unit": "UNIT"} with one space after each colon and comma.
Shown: {"value": 79.1913, "unit": "m³"}
